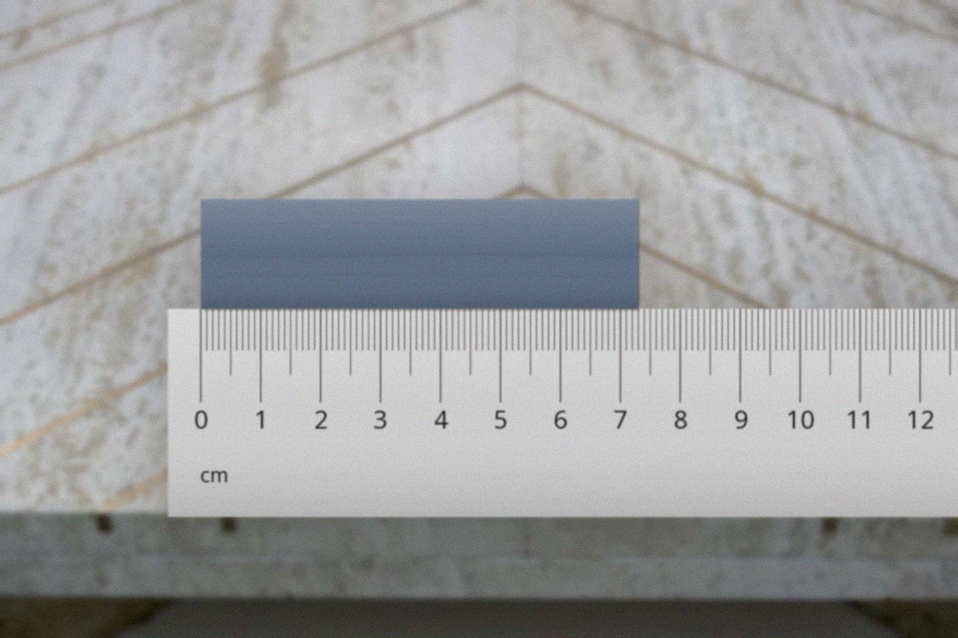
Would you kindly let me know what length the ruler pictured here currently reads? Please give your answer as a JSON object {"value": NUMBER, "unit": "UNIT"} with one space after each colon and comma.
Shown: {"value": 7.3, "unit": "cm"}
